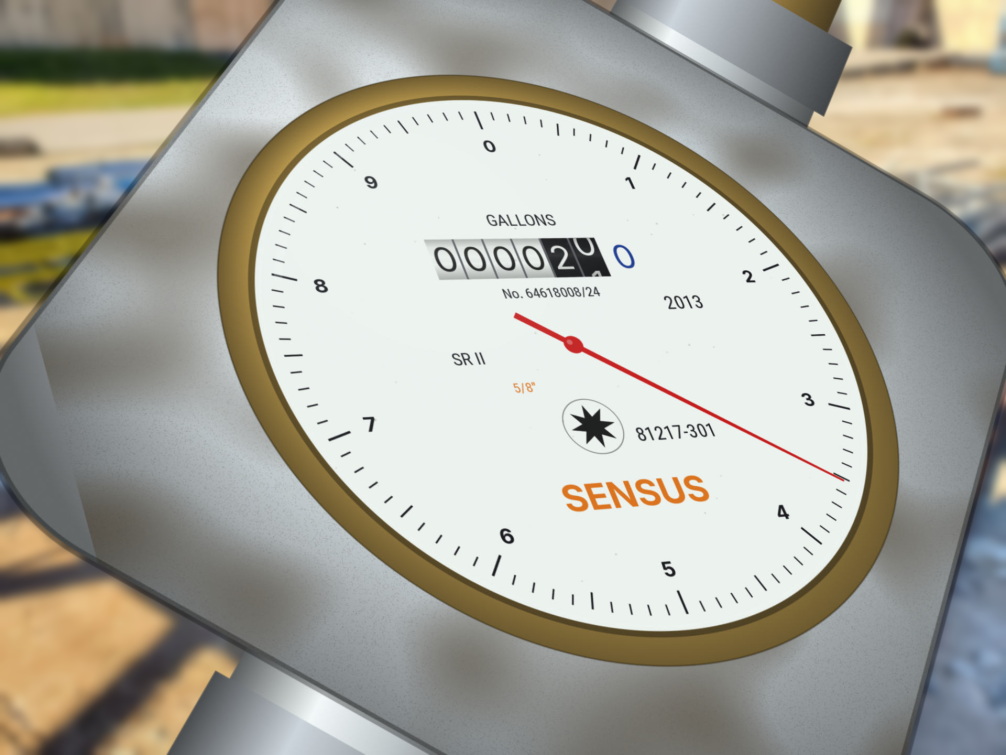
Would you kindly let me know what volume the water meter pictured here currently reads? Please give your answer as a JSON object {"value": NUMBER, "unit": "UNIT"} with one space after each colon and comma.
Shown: {"value": 203.5, "unit": "gal"}
